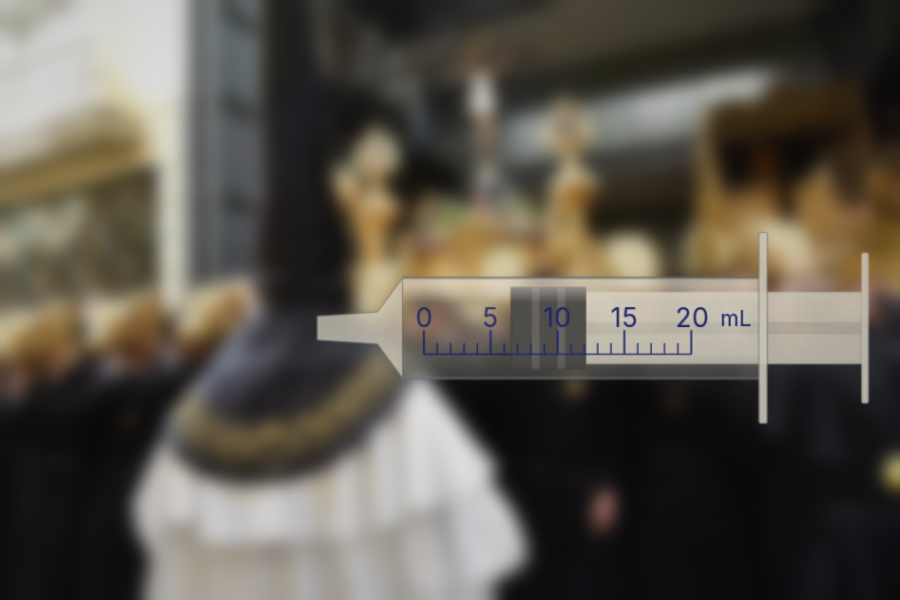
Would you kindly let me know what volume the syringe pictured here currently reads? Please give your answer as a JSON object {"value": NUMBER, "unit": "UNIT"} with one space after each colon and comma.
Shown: {"value": 6.5, "unit": "mL"}
